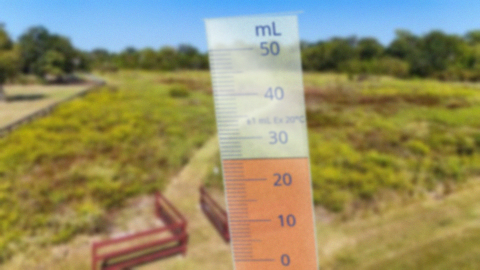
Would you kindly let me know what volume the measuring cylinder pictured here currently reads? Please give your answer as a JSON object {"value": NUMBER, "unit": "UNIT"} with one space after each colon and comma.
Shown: {"value": 25, "unit": "mL"}
